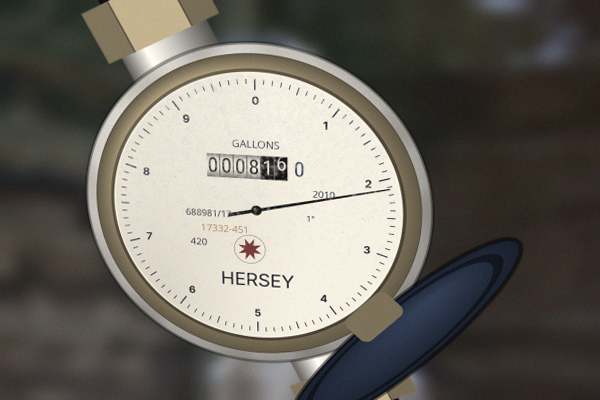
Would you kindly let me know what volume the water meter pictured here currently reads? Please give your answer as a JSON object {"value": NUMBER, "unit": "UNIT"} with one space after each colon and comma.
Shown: {"value": 8162.1, "unit": "gal"}
